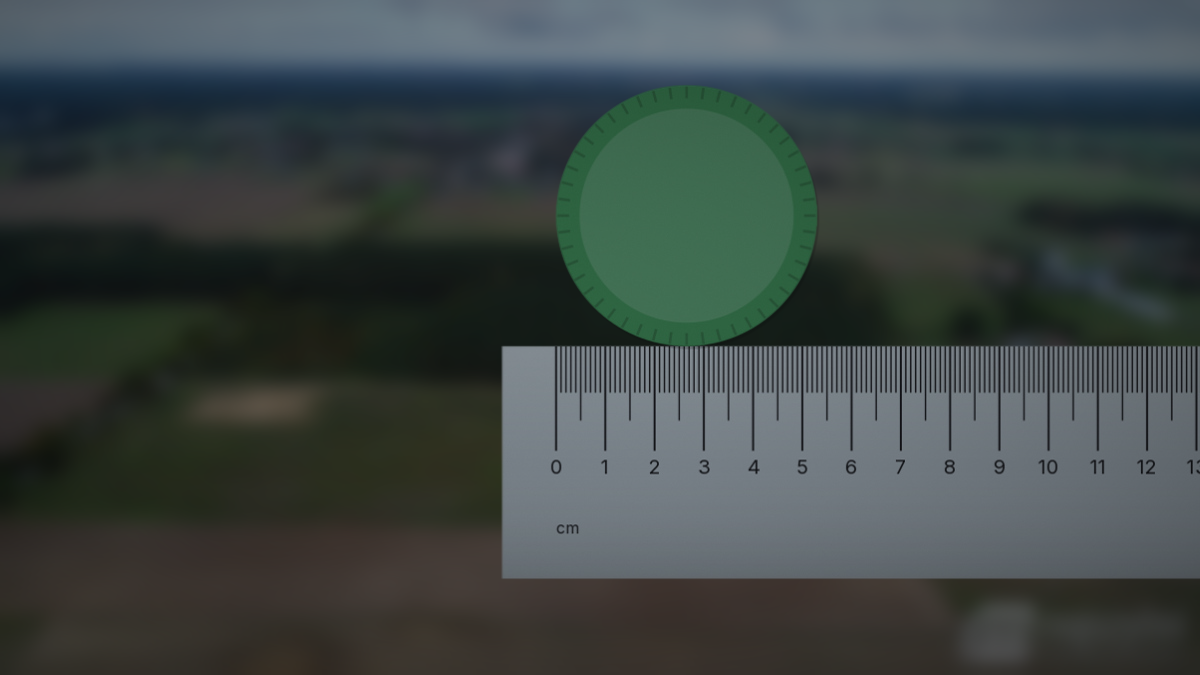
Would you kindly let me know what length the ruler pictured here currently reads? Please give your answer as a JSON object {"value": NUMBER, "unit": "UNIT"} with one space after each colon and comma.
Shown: {"value": 5.3, "unit": "cm"}
